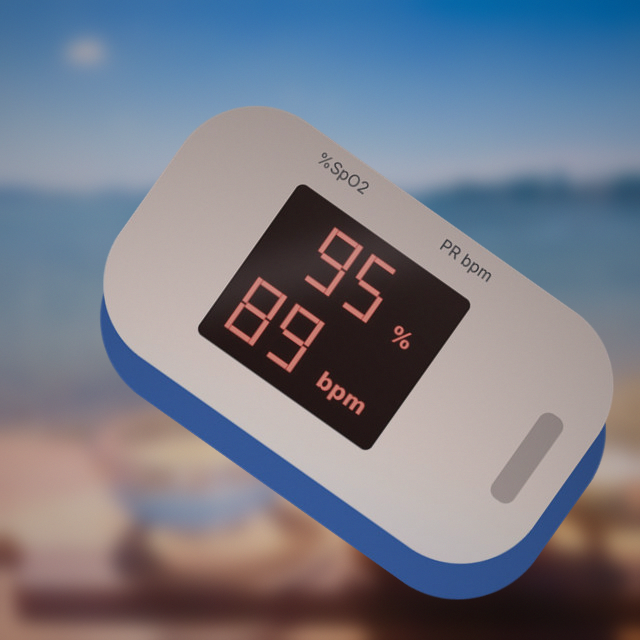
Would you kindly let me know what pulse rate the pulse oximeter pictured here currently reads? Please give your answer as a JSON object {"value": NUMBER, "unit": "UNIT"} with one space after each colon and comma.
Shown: {"value": 89, "unit": "bpm"}
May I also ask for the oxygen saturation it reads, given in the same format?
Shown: {"value": 95, "unit": "%"}
